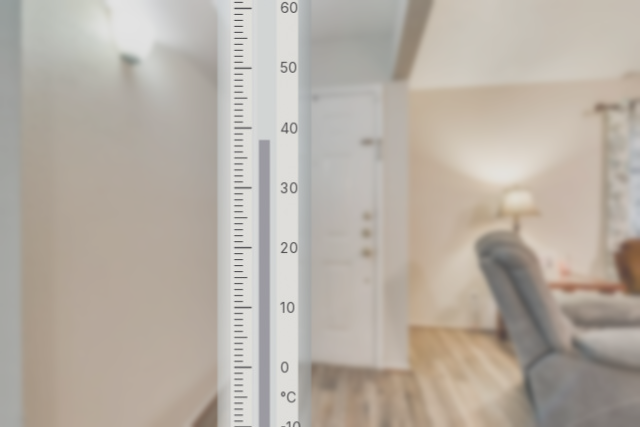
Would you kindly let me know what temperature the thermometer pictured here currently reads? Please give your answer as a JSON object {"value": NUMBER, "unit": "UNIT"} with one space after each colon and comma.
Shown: {"value": 38, "unit": "°C"}
